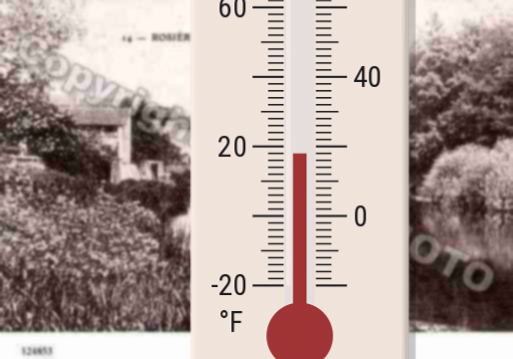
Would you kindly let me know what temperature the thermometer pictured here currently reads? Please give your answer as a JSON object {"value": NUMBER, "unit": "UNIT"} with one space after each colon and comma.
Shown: {"value": 18, "unit": "°F"}
